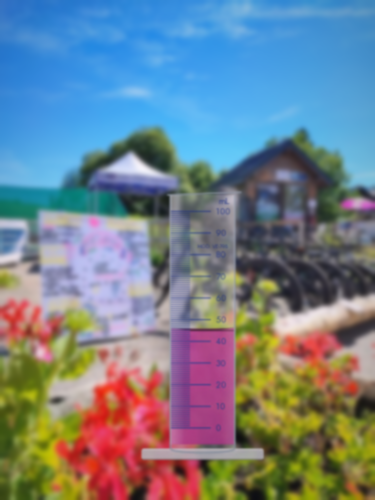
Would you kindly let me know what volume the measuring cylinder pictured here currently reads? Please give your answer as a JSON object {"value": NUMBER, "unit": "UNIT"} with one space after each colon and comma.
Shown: {"value": 45, "unit": "mL"}
